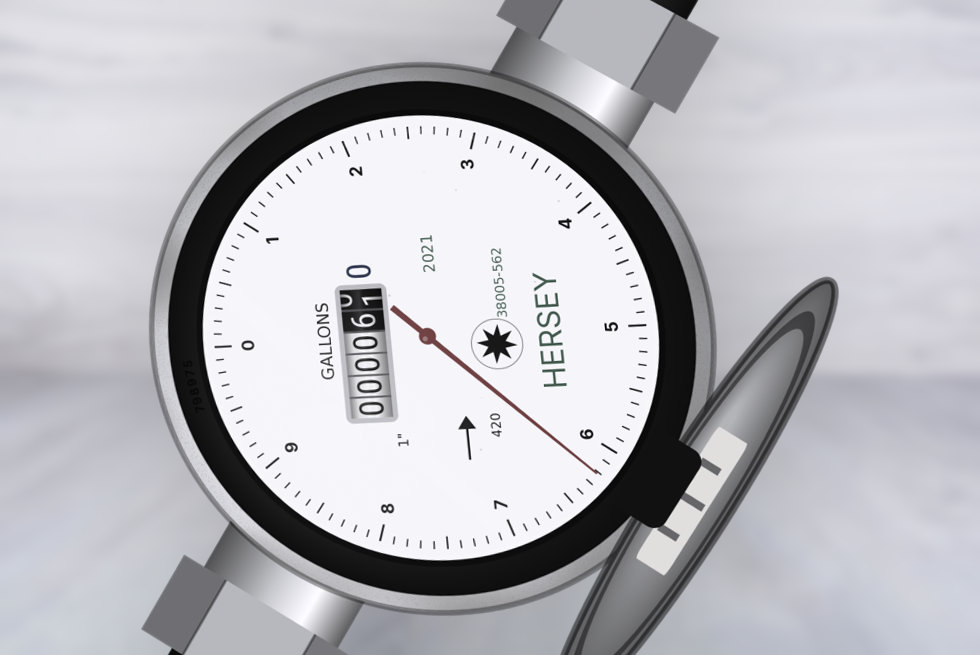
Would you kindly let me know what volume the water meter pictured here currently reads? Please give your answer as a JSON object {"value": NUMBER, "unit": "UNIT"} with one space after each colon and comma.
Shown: {"value": 606.2, "unit": "gal"}
